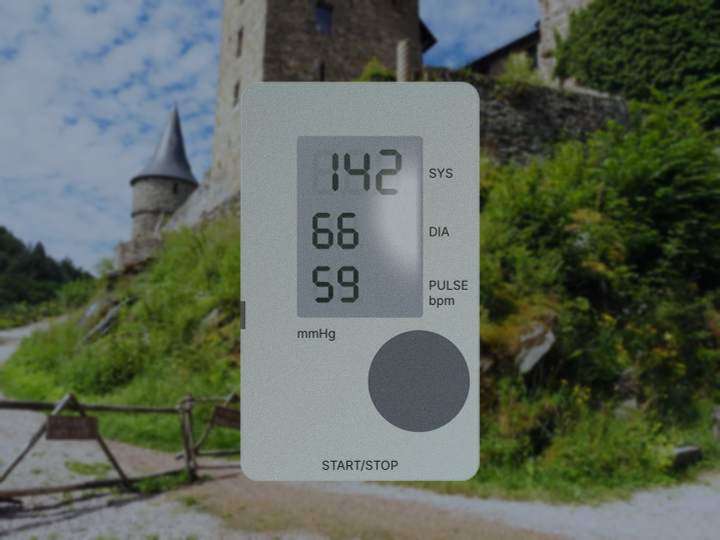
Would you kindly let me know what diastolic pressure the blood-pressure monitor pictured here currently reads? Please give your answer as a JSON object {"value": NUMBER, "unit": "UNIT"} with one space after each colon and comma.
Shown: {"value": 66, "unit": "mmHg"}
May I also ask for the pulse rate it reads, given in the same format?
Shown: {"value": 59, "unit": "bpm"}
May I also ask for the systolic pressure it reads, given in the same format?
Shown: {"value": 142, "unit": "mmHg"}
